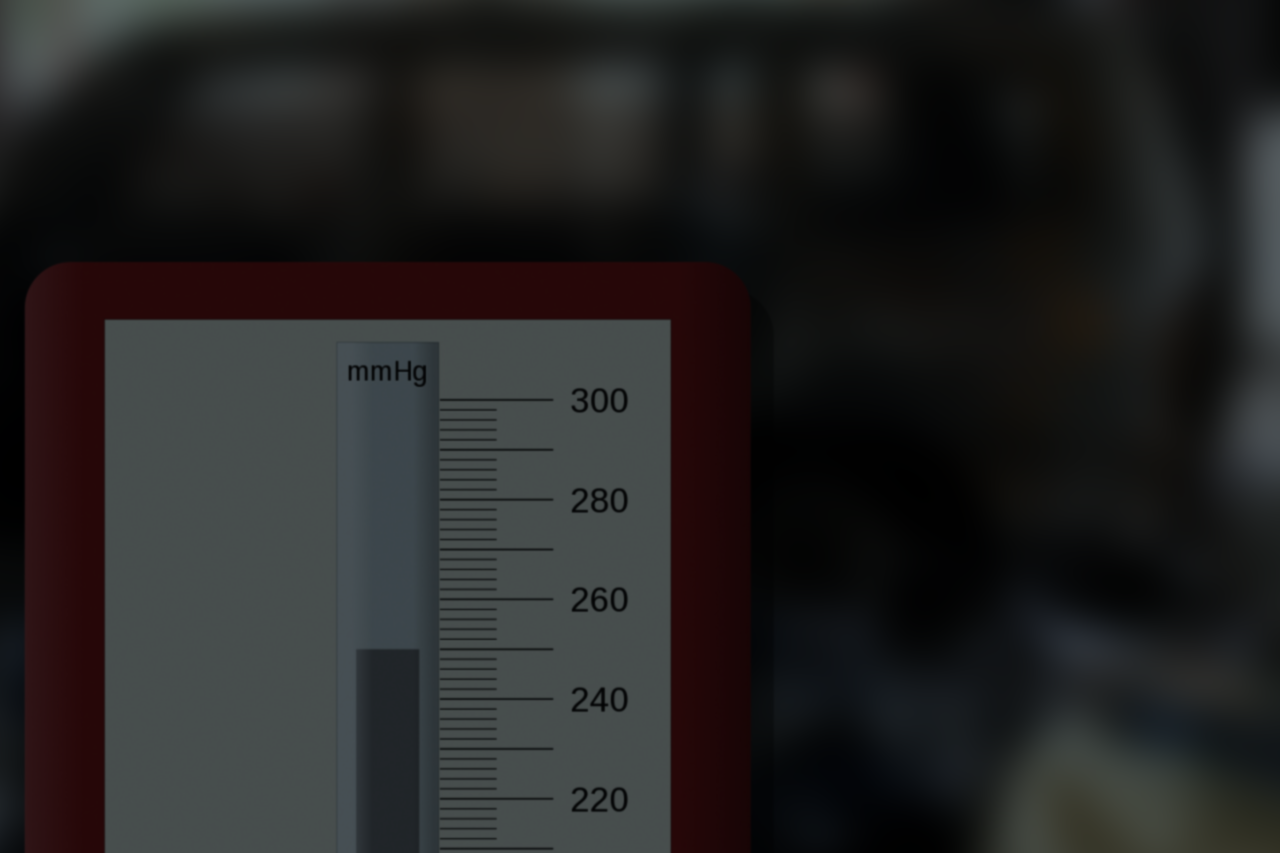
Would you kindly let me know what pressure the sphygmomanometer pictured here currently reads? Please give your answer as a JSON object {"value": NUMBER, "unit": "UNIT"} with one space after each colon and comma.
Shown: {"value": 250, "unit": "mmHg"}
